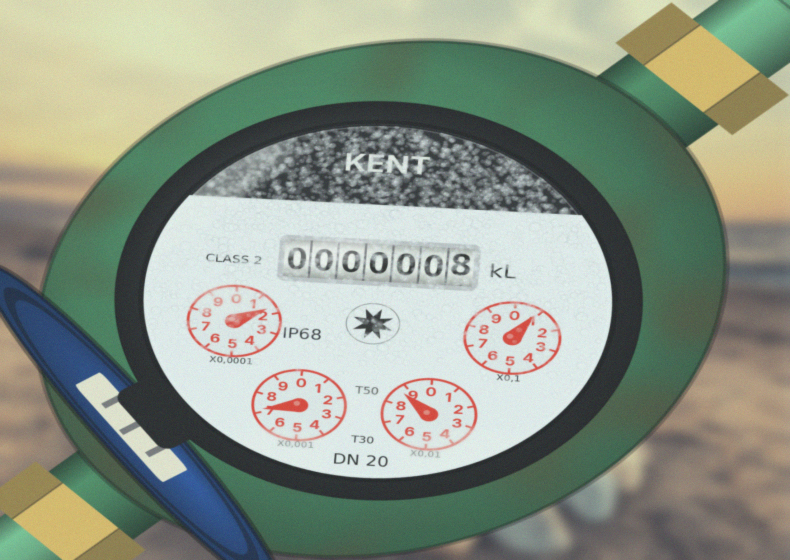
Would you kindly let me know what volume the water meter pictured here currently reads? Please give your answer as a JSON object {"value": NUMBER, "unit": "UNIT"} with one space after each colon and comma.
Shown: {"value": 8.0871, "unit": "kL"}
